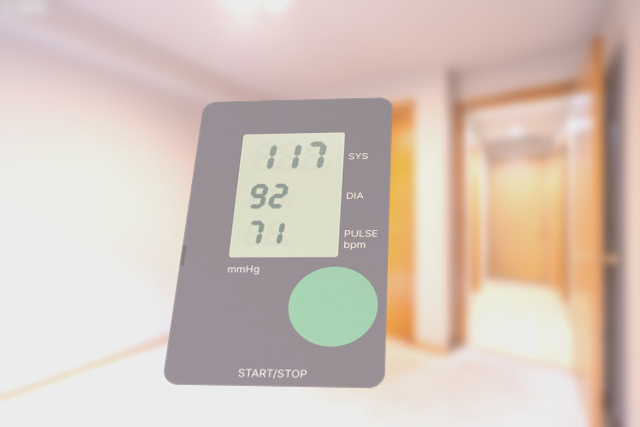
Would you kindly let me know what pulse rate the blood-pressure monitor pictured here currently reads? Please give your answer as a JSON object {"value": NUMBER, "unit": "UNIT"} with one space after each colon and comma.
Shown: {"value": 71, "unit": "bpm"}
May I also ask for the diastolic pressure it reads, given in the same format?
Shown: {"value": 92, "unit": "mmHg"}
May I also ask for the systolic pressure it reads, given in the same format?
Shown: {"value": 117, "unit": "mmHg"}
